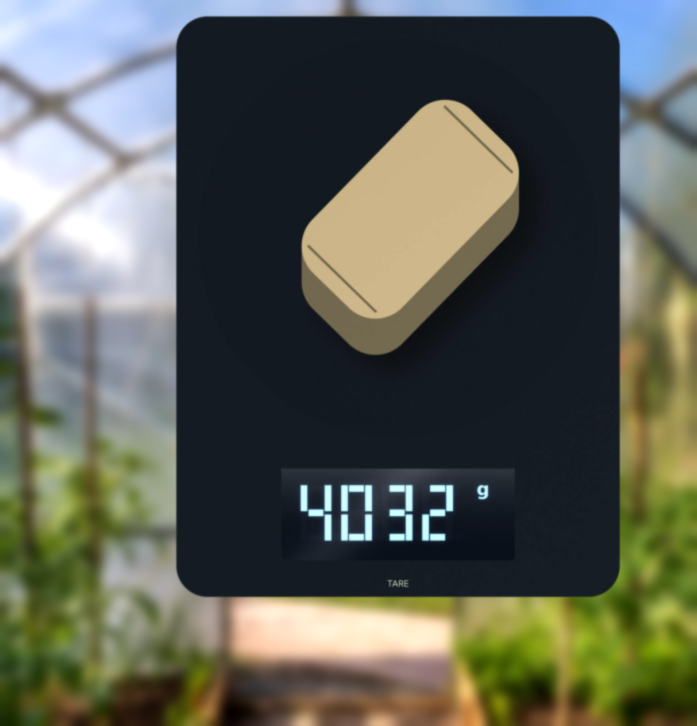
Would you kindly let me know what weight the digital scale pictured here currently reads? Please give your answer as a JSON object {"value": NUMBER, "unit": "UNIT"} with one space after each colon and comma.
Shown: {"value": 4032, "unit": "g"}
